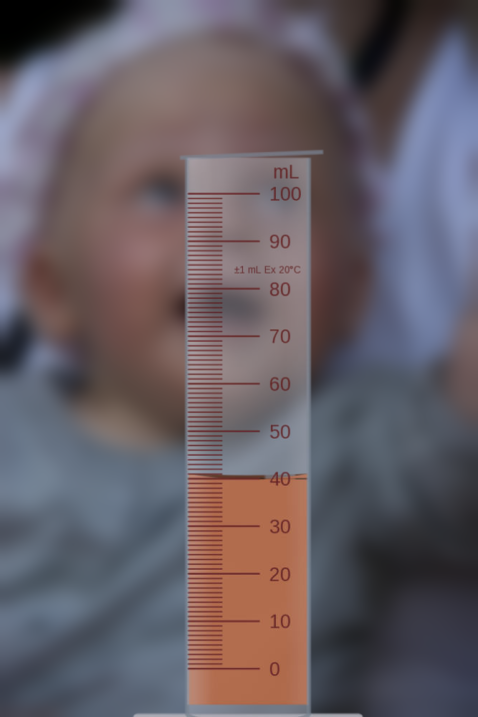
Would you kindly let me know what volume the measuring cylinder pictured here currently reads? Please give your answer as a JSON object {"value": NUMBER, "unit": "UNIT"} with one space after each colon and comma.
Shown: {"value": 40, "unit": "mL"}
